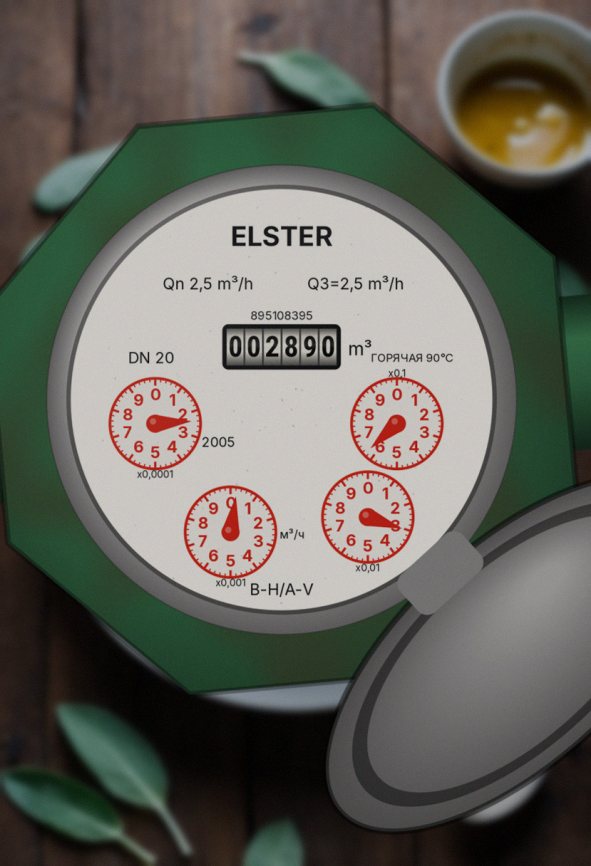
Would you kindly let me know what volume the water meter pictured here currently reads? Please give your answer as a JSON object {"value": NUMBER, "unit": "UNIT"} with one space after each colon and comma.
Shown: {"value": 2890.6302, "unit": "m³"}
